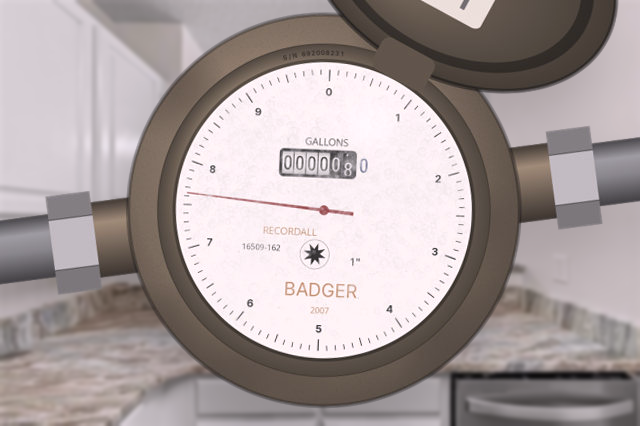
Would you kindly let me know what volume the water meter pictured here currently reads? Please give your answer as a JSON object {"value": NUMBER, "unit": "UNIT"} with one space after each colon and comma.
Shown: {"value": 77.6, "unit": "gal"}
